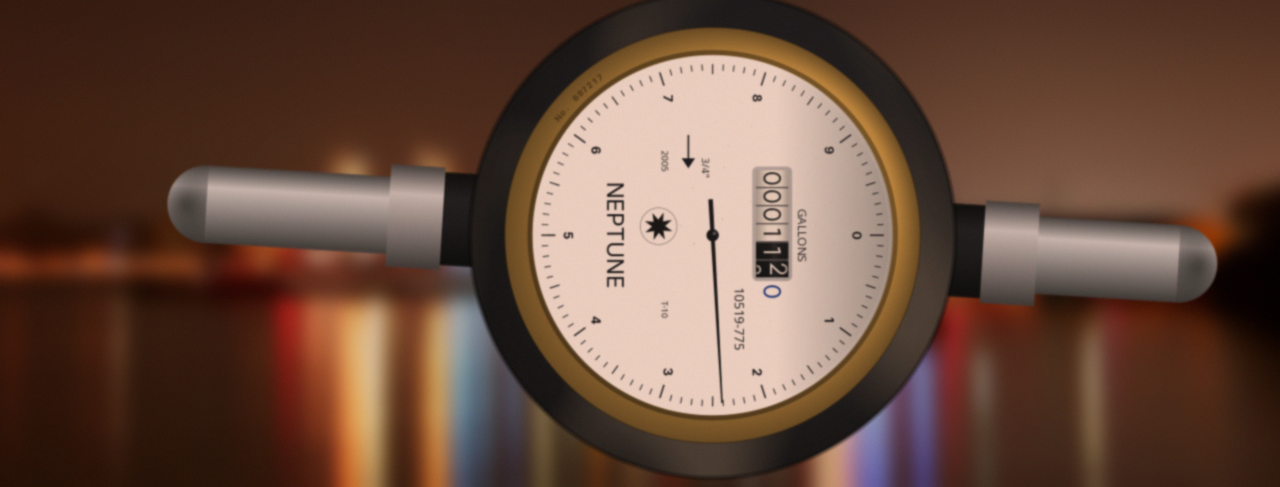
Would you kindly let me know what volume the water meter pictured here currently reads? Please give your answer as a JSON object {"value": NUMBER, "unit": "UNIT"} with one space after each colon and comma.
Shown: {"value": 1122.4, "unit": "gal"}
